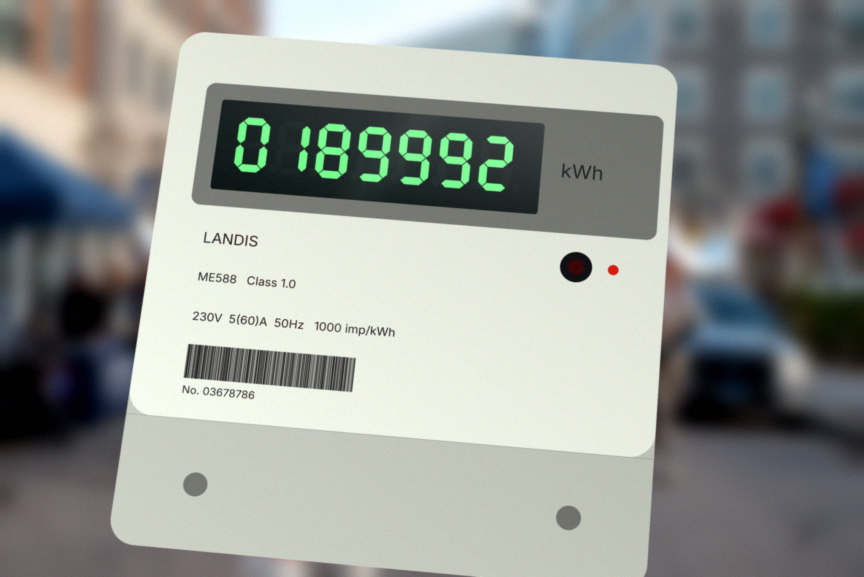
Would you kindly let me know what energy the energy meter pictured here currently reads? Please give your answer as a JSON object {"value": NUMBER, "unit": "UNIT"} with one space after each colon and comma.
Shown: {"value": 189992, "unit": "kWh"}
